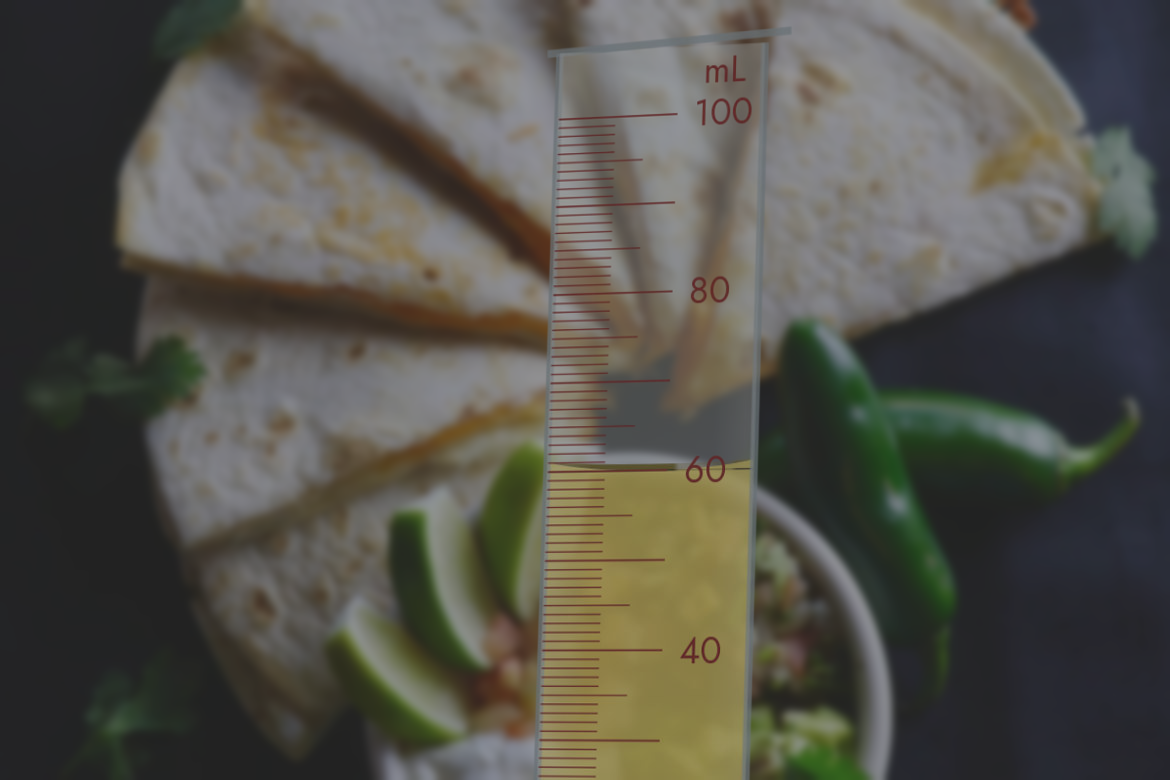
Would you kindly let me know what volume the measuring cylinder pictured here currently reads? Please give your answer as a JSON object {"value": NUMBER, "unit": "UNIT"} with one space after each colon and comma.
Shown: {"value": 60, "unit": "mL"}
